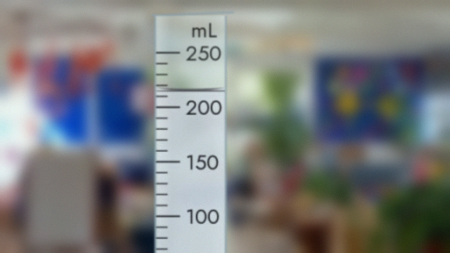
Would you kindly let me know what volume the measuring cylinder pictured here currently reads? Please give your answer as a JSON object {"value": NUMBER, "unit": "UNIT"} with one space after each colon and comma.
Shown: {"value": 215, "unit": "mL"}
